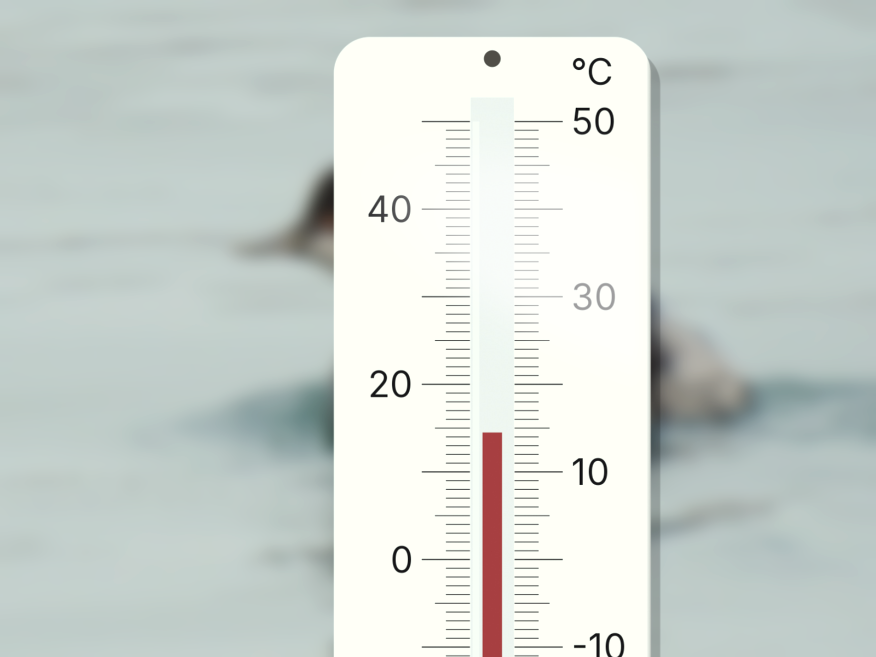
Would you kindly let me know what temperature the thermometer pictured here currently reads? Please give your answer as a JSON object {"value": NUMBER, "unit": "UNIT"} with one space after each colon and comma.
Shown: {"value": 14.5, "unit": "°C"}
